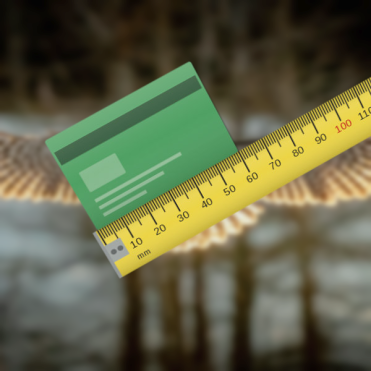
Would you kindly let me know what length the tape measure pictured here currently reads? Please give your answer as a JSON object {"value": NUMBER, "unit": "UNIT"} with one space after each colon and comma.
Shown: {"value": 60, "unit": "mm"}
